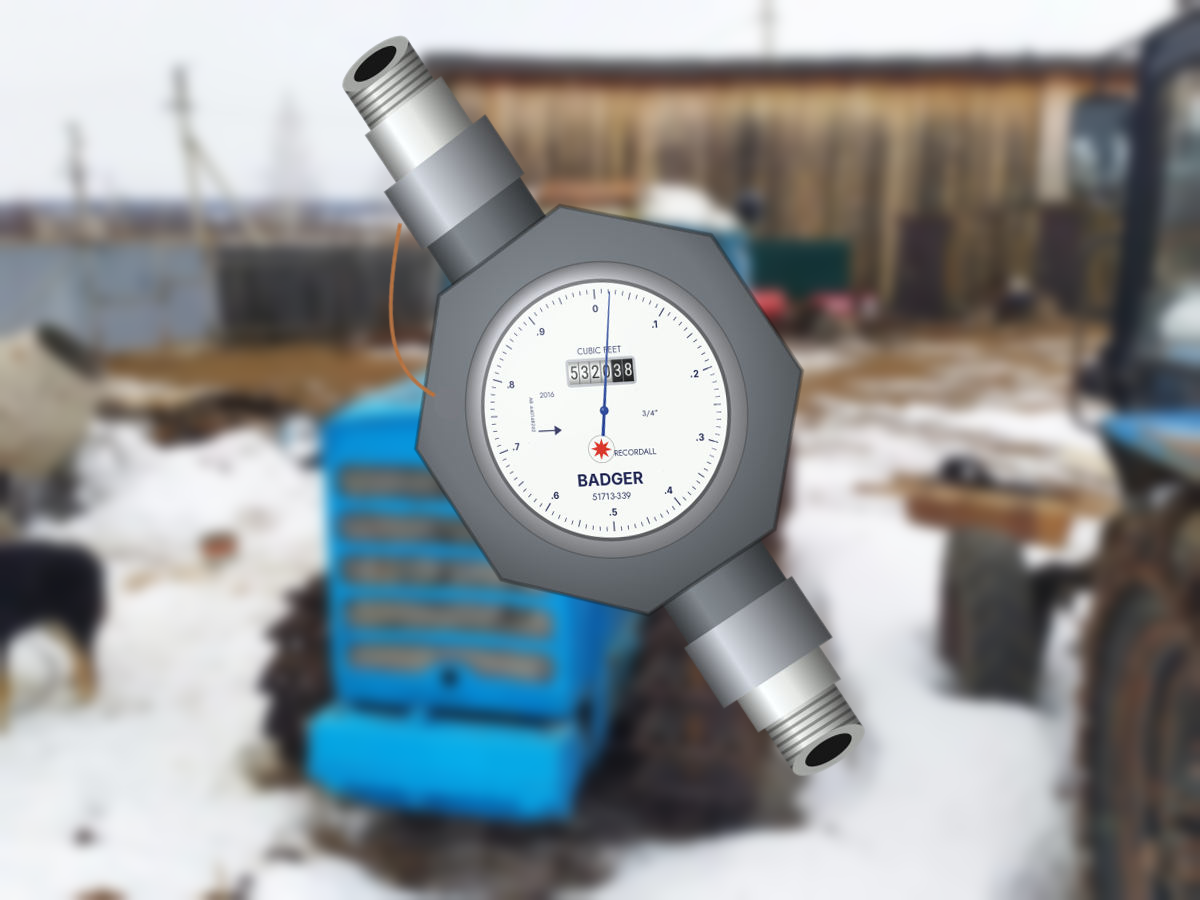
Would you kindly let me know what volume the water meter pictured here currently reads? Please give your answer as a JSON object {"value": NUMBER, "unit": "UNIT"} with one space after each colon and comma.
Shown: {"value": 532038.02, "unit": "ft³"}
